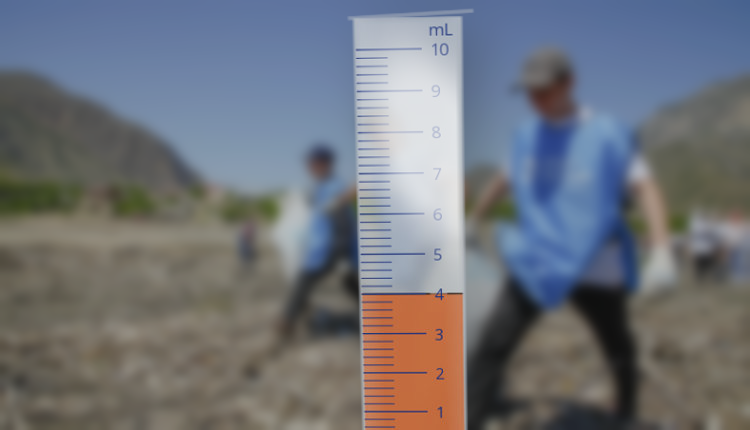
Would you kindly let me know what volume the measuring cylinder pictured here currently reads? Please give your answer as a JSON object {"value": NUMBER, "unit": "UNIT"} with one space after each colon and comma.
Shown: {"value": 4, "unit": "mL"}
